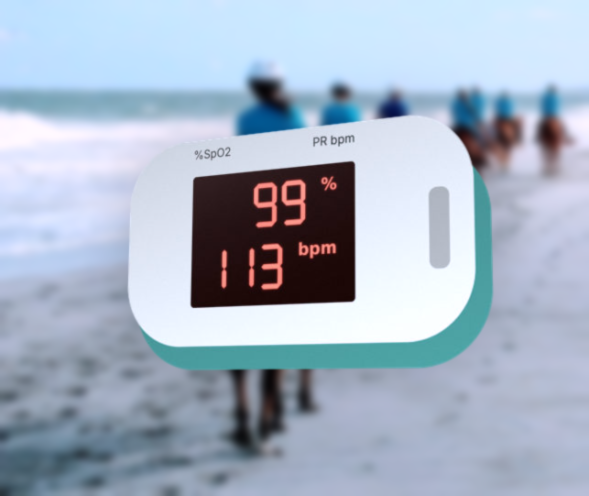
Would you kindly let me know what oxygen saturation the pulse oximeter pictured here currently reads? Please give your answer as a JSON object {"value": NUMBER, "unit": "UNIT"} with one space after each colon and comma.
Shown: {"value": 99, "unit": "%"}
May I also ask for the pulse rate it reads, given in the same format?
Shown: {"value": 113, "unit": "bpm"}
